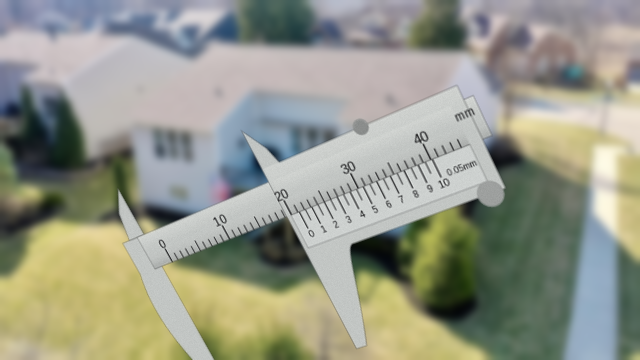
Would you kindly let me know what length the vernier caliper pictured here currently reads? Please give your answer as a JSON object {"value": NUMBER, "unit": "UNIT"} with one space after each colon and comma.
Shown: {"value": 21.2, "unit": "mm"}
